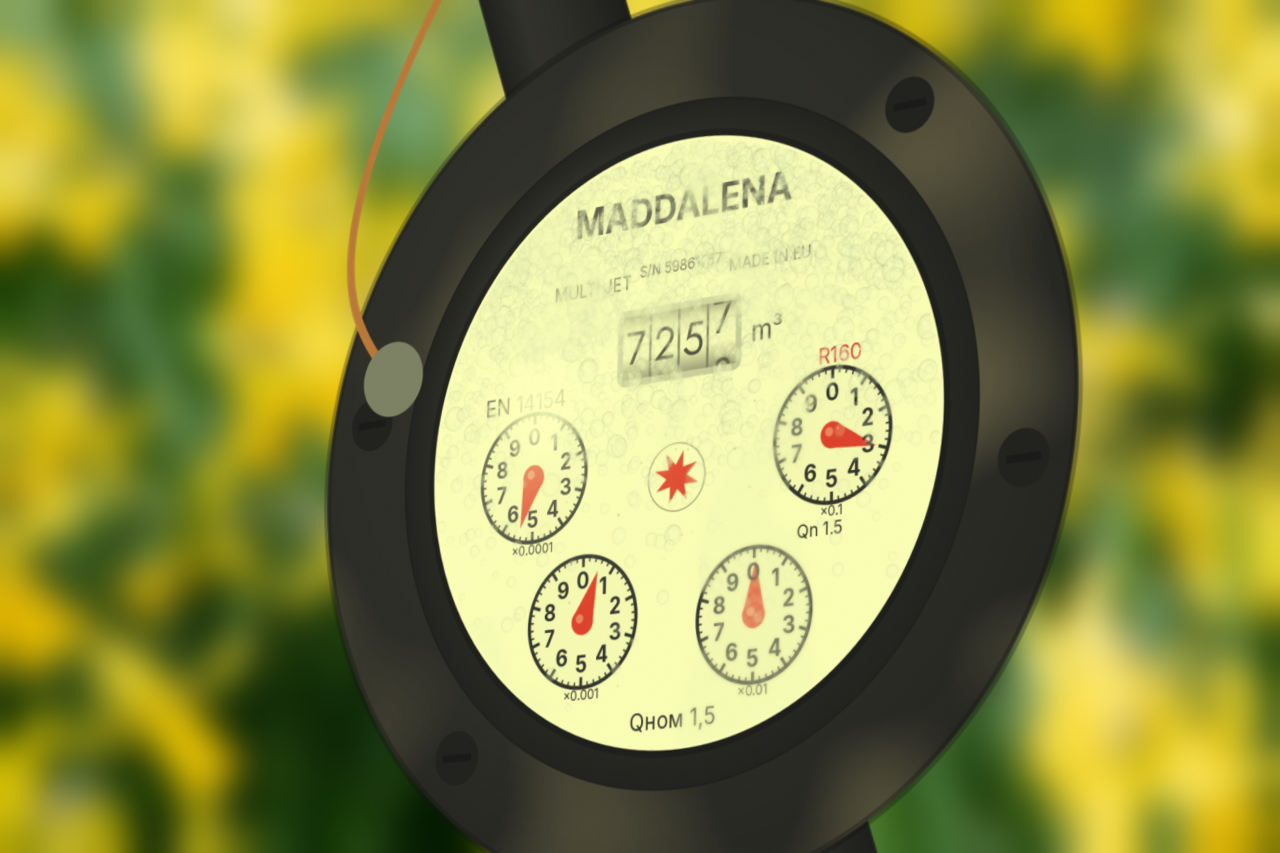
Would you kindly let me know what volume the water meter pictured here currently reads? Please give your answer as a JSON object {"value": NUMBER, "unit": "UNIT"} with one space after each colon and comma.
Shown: {"value": 7257.3005, "unit": "m³"}
